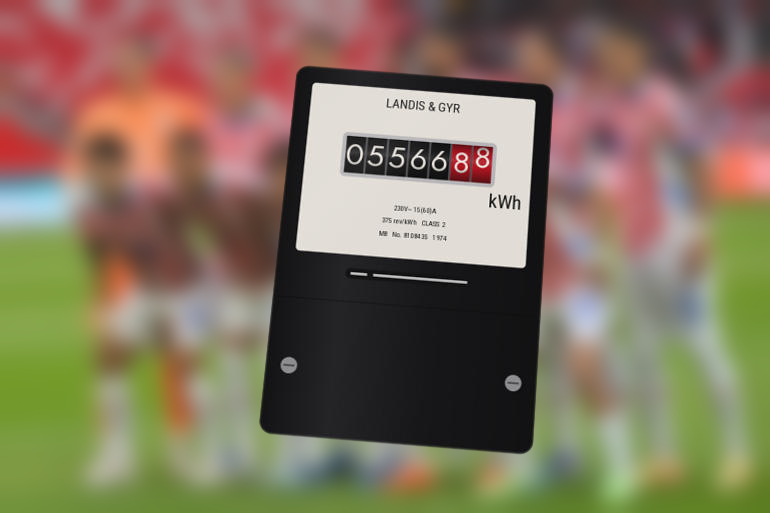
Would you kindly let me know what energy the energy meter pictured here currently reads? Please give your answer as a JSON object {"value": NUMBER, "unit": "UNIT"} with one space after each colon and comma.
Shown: {"value": 5566.88, "unit": "kWh"}
